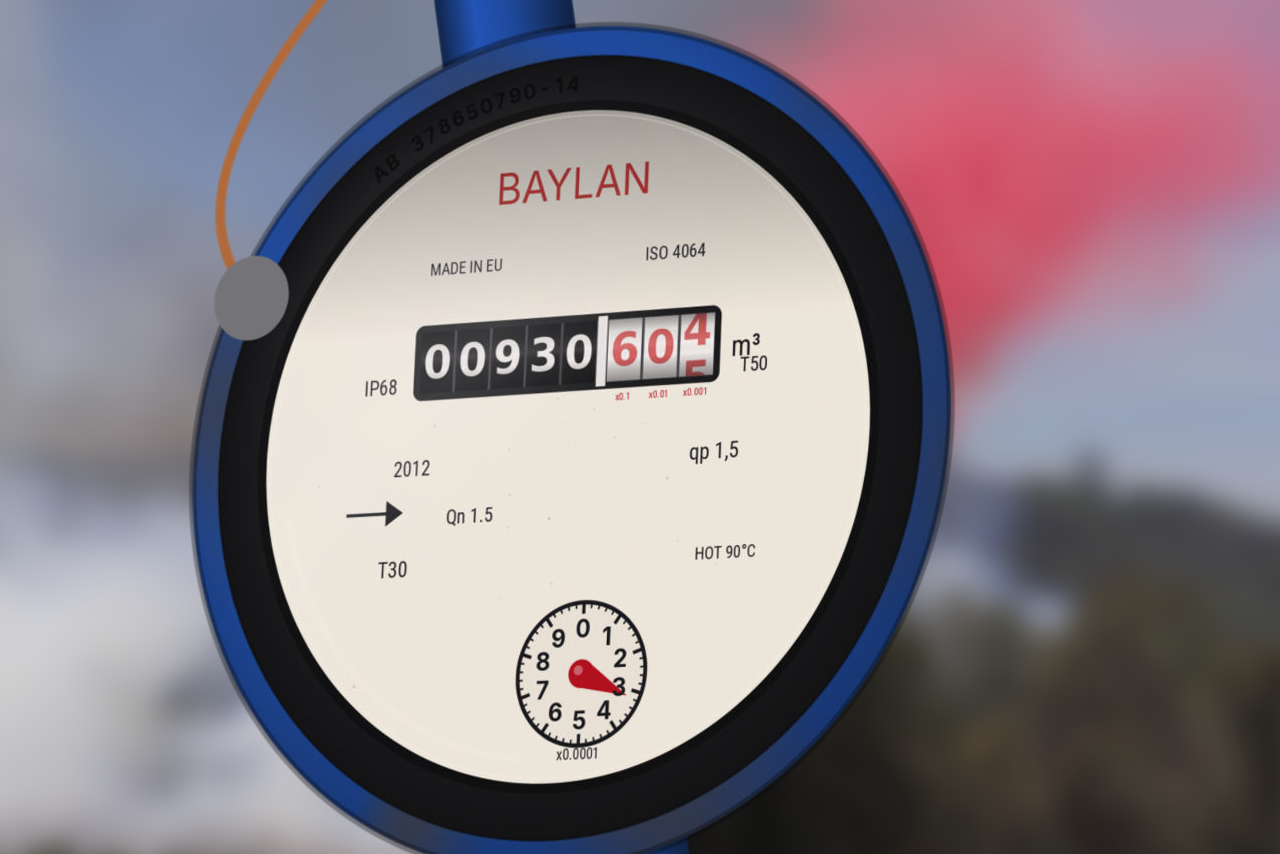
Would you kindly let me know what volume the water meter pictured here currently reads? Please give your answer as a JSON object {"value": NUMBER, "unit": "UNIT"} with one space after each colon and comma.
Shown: {"value": 930.6043, "unit": "m³"}
